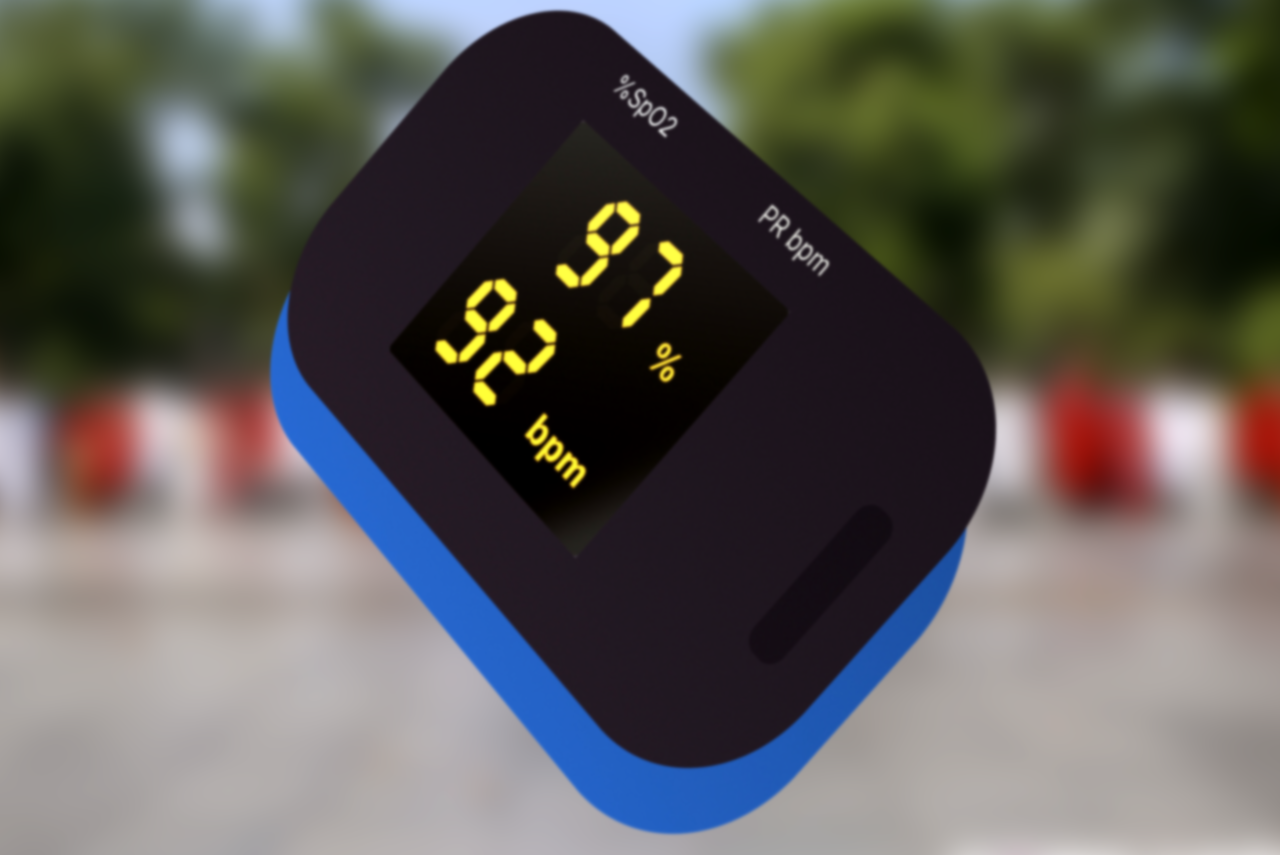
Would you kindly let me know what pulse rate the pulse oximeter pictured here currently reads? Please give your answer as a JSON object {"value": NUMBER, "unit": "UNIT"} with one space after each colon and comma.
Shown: {"value": 92, "unit": "bpm"}
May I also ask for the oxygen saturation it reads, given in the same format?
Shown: {"value": 97, "unit": "%"}
